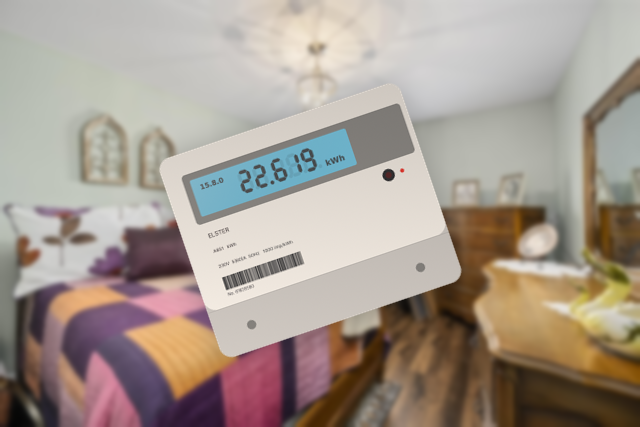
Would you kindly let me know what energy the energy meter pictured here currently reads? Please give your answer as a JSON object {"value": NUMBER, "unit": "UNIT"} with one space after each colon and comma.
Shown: {"value": 22.619, "unit": "kWh"}
